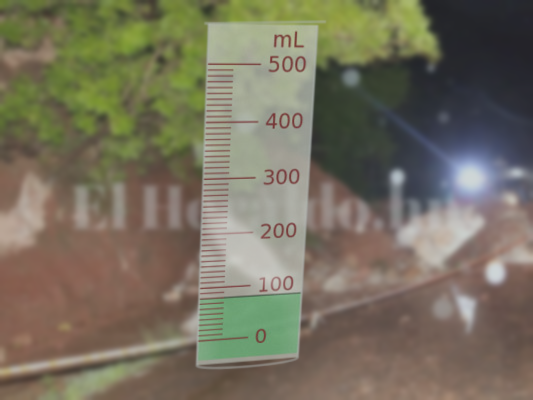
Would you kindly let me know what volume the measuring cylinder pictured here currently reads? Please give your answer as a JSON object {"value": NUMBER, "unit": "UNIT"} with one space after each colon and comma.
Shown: {"value": 80, "unit": "mL"}
